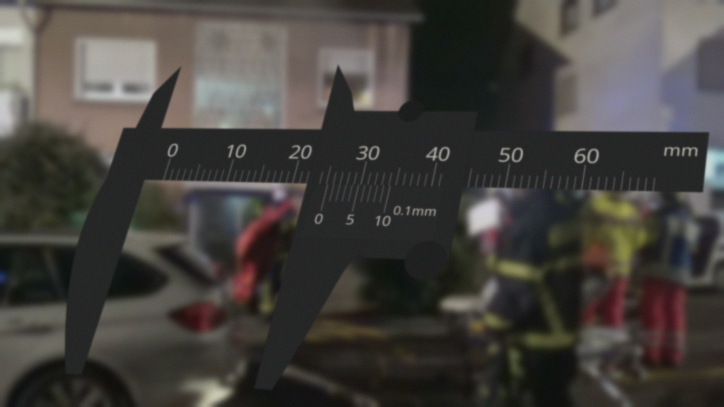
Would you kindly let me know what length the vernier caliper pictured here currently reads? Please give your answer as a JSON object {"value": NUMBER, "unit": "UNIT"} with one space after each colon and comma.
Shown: {"value": 25.2, "unit": "mm"}
